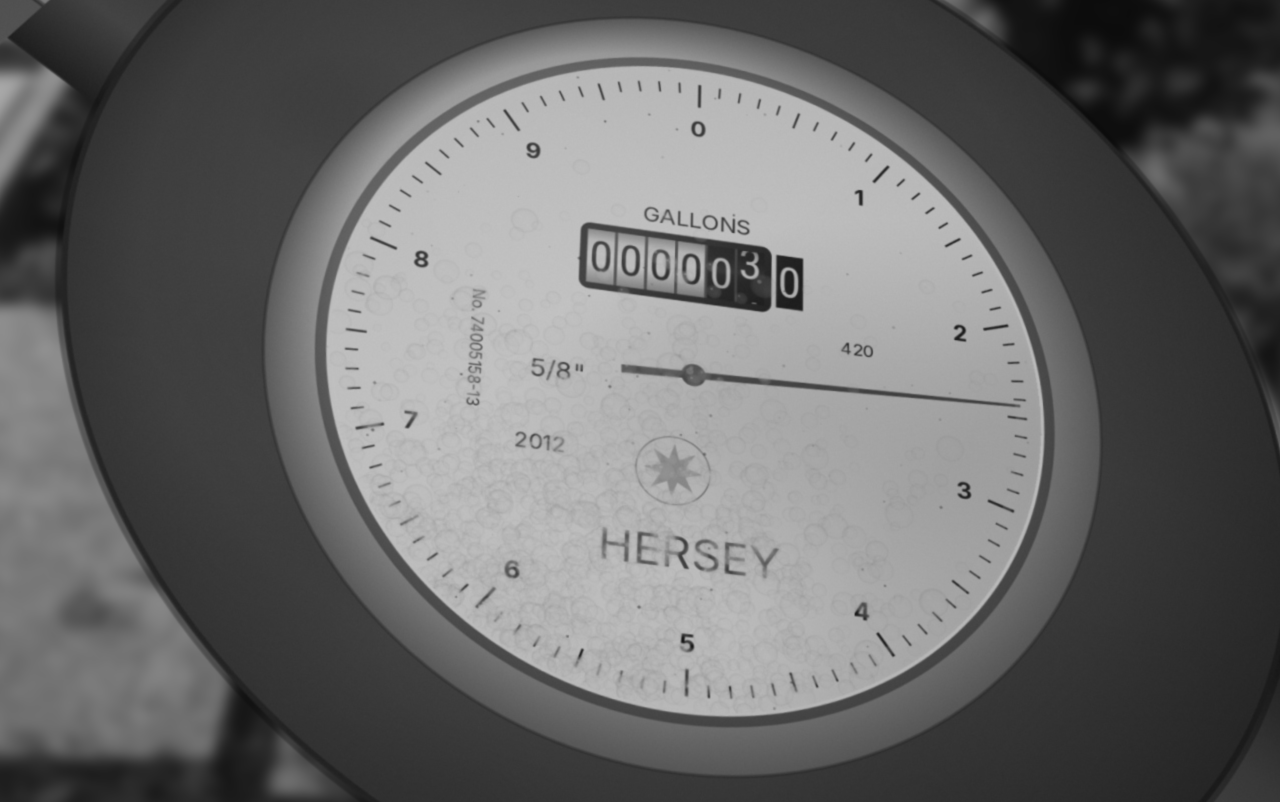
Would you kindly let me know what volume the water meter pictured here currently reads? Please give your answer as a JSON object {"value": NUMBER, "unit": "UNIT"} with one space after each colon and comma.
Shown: {"value": 32.4, "unit": "gal"}
